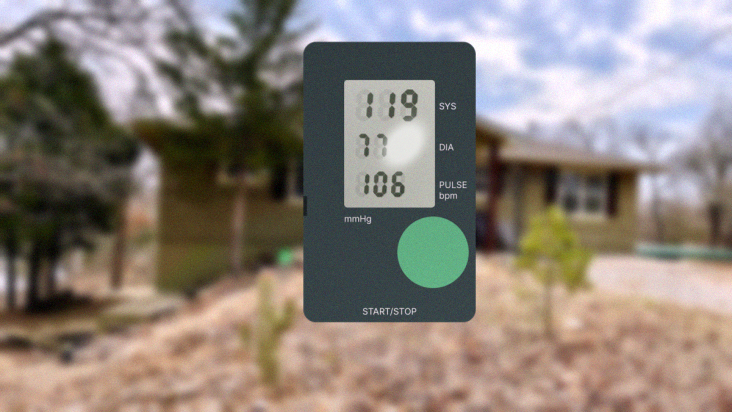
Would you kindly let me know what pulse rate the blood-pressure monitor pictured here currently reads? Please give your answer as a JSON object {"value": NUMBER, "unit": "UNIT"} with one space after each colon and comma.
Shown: {"value": 106, "unit": "bpm"}
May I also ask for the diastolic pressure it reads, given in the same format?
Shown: {"value": 77, "unit": "mmHg"}
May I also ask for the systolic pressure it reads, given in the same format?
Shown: {"value": 119, "unit": "mmHg"}
